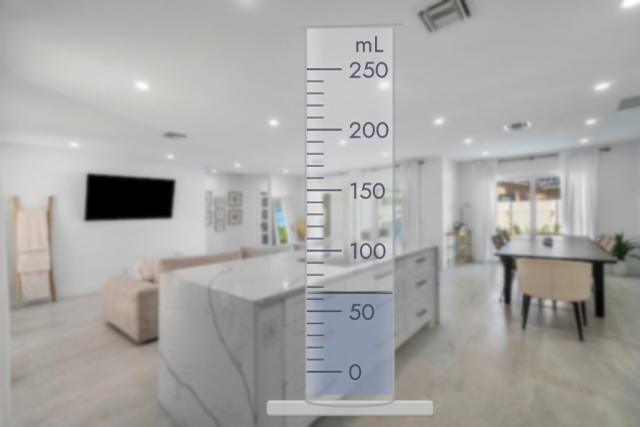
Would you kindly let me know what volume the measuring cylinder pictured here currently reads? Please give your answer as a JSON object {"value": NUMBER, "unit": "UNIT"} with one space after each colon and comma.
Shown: {"value": 65, "unit": "mL"}
